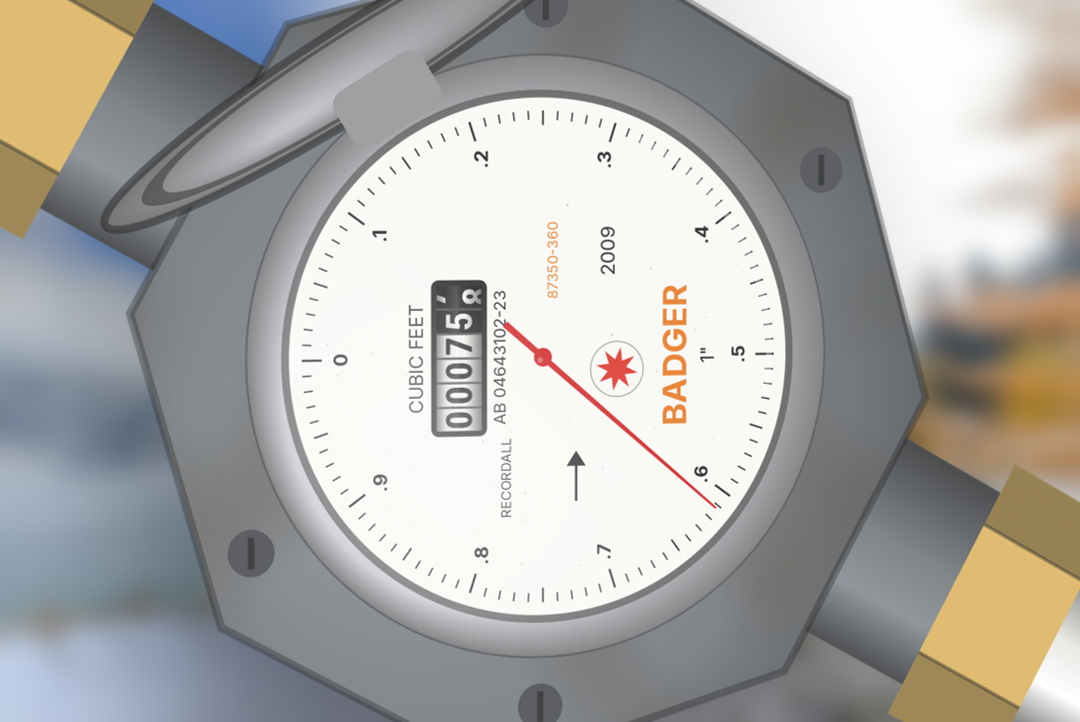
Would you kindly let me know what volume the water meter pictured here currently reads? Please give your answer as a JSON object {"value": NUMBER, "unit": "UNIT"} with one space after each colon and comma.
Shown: {"value": 757.61, "unit": "ft³"}
